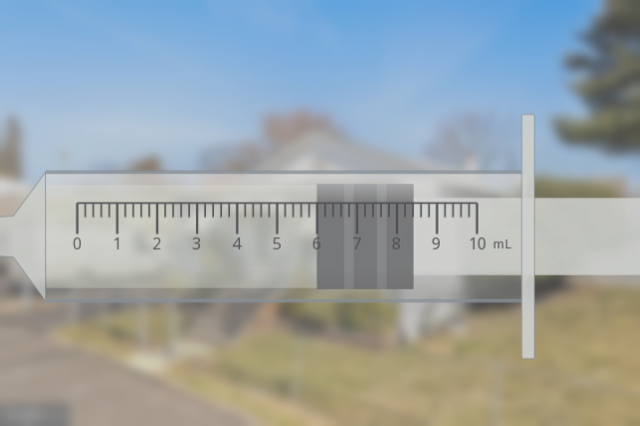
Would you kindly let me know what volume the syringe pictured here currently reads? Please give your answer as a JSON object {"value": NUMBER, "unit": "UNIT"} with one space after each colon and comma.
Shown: {"value": 6, "unit": "mL"}
